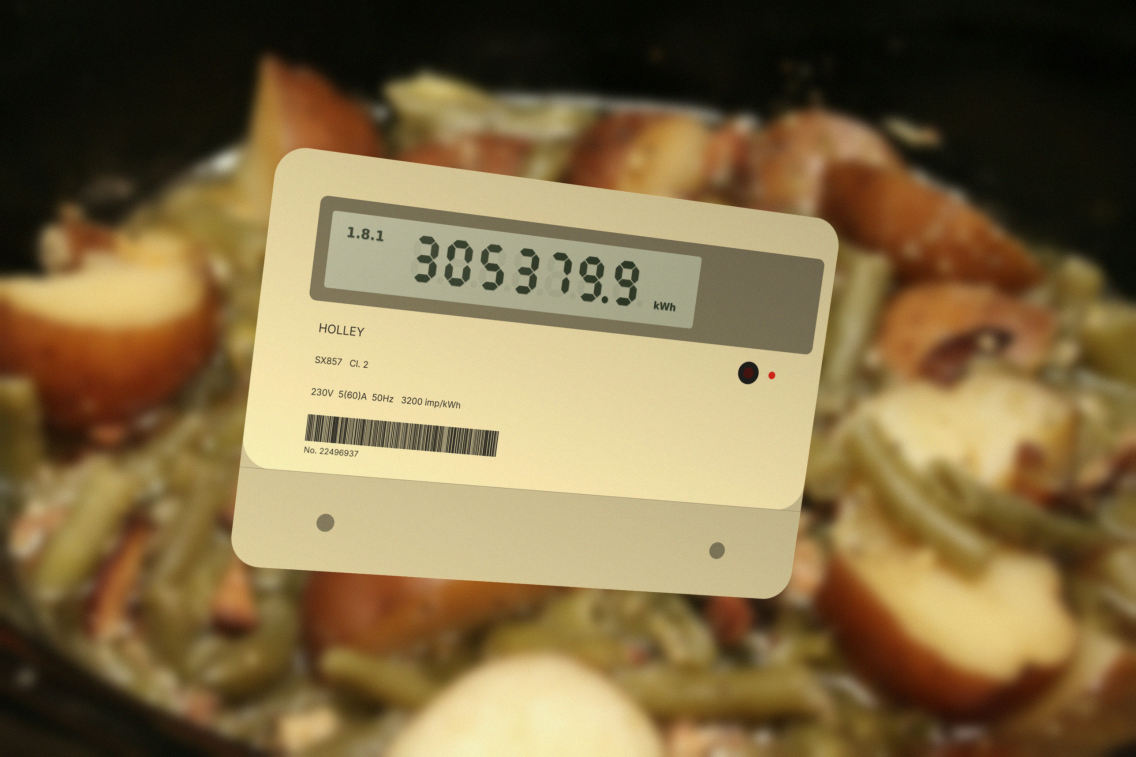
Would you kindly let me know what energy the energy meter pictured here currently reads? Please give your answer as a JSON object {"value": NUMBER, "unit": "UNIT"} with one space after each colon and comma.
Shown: {"value": 305379.9, "unit": "kWh"}
